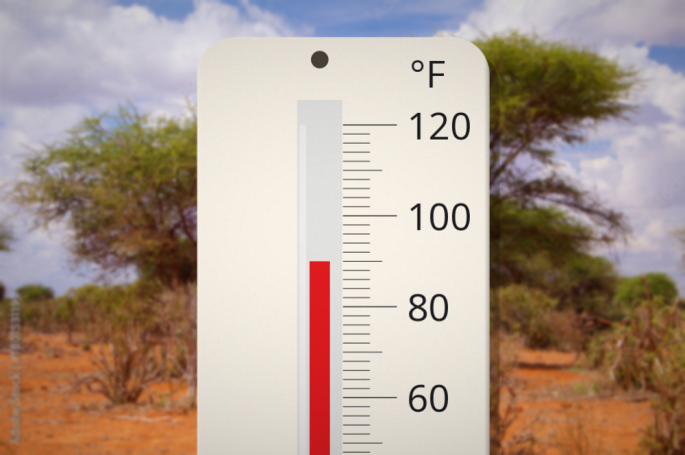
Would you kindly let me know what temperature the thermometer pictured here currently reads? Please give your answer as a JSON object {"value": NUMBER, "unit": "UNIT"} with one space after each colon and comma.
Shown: {"value": 90, "unit": "°F"}
